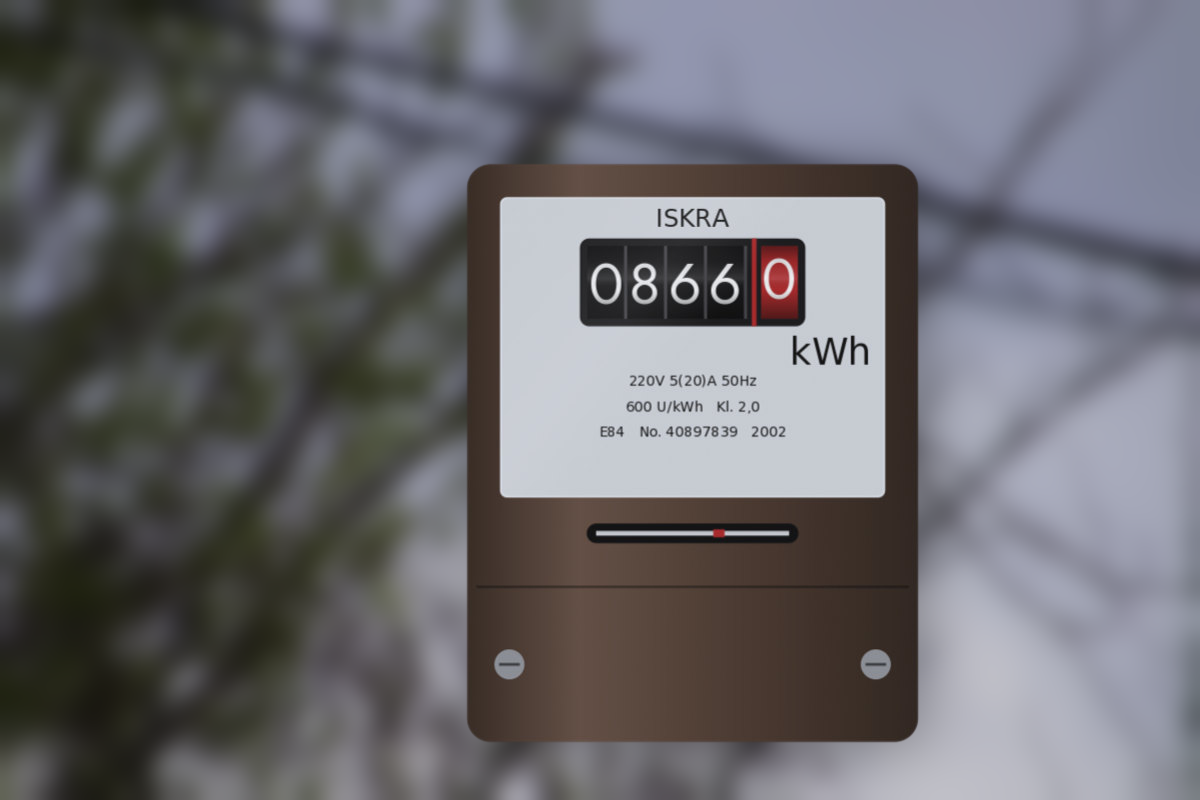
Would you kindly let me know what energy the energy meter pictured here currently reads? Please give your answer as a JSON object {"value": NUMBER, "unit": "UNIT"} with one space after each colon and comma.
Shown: {"value": 866.0, "unit": "kWh"}
